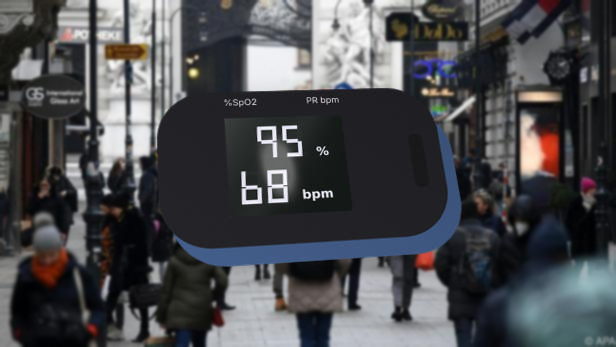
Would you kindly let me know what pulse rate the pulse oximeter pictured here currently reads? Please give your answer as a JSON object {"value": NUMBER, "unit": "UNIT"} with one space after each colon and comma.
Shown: {"value": 68, "unit": "bpm"}
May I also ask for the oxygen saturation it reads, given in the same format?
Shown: {"value": 95, "unit": "%"}
